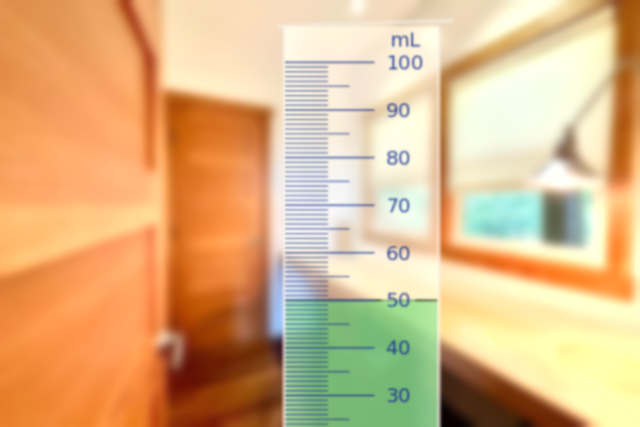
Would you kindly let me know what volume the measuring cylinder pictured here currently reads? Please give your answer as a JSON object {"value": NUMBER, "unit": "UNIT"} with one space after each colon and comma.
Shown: {"value": 50, "unit": "mL"}
